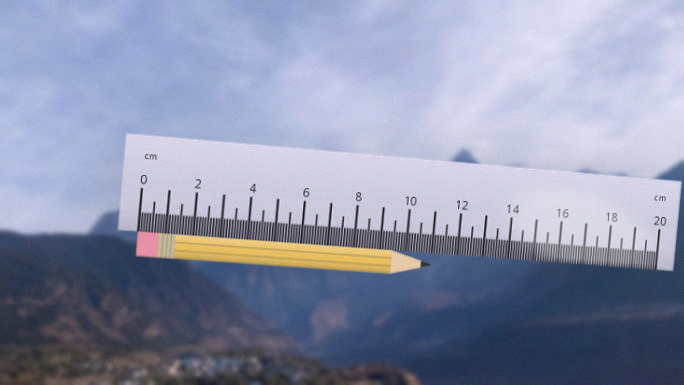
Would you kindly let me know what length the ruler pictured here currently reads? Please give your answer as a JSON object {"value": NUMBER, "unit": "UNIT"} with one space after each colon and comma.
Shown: {"value": 11, "unit": "cm"}
